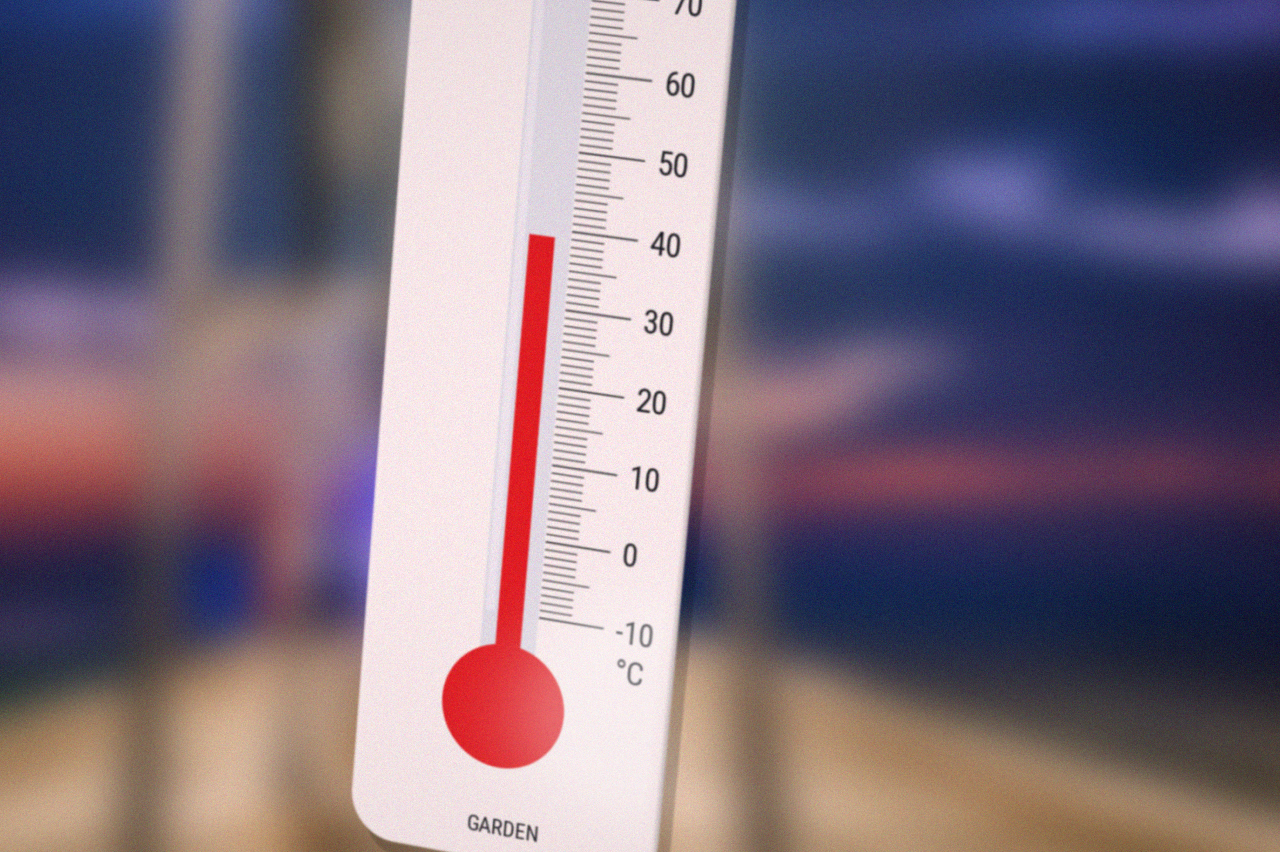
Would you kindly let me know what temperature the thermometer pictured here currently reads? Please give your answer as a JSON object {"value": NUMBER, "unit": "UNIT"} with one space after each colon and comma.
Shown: {"value": 39, "unit": "°C"}
